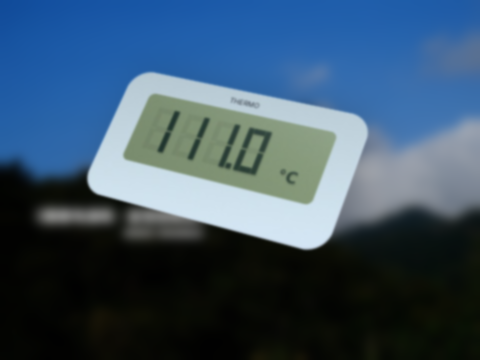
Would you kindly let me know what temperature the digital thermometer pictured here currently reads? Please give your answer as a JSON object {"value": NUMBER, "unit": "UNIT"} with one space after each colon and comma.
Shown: {"value": 111.0, "unit": "°C"}
